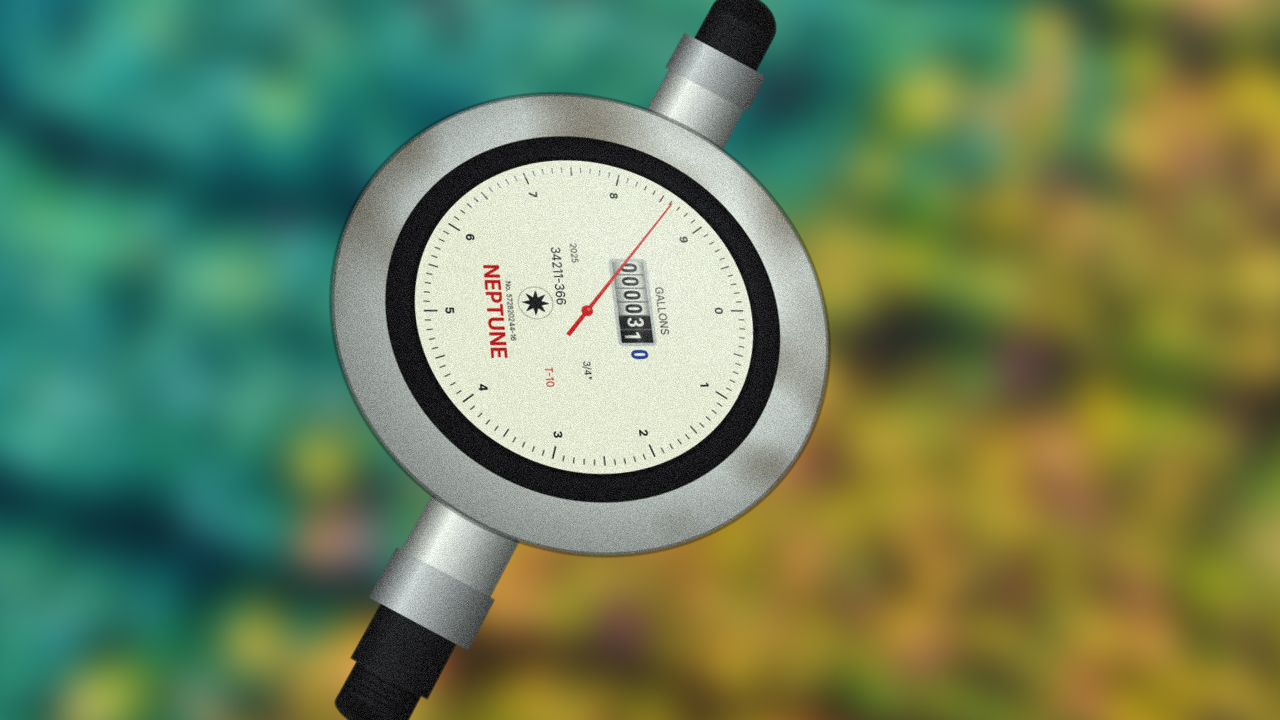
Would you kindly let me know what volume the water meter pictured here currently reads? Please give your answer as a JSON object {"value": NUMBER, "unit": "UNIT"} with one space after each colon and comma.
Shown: {"value": 308.6, "unit": "gal"}
